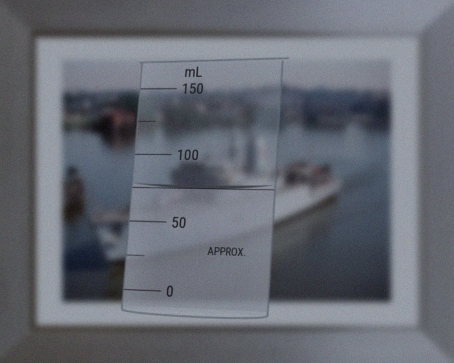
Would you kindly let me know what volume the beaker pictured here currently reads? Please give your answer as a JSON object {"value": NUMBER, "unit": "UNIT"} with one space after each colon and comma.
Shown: {"value": 75, "unit": "mL"}
